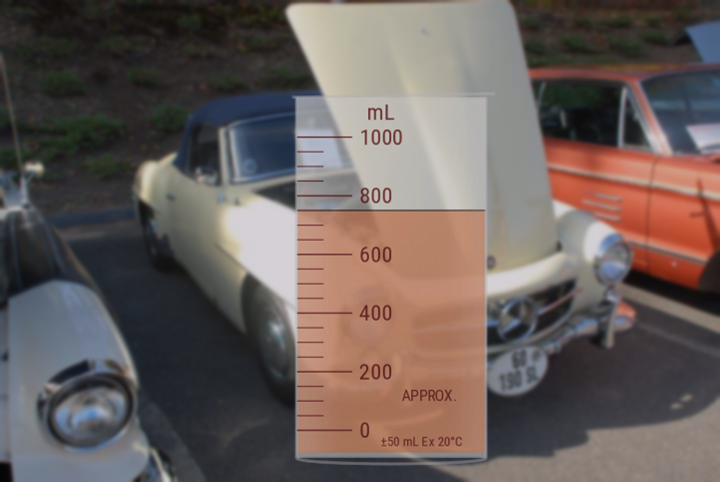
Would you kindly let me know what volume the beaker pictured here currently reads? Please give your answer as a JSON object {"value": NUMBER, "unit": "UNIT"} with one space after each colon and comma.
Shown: {"value": 750, "unit": "mL"}
